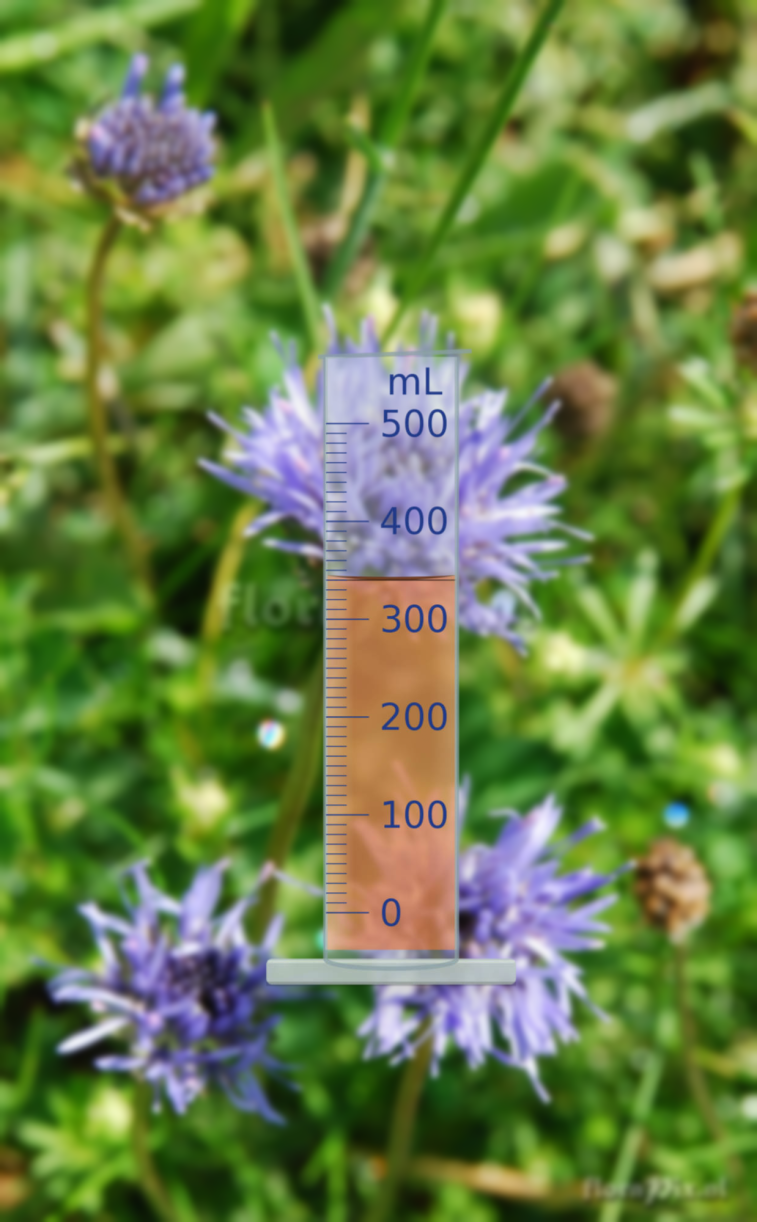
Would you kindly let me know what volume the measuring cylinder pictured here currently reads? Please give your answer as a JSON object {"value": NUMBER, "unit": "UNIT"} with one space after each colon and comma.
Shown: {"value": 340, "unit": "mL"}
